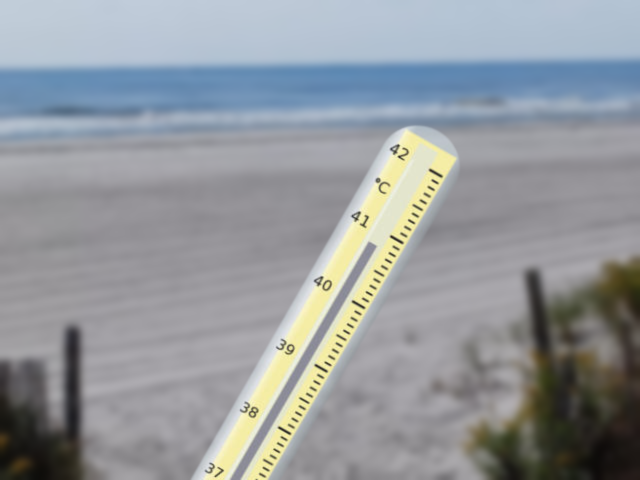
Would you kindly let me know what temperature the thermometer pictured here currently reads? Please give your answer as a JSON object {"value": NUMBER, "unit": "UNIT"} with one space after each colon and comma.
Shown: {"value": 40.8, "unit": "°C"}
